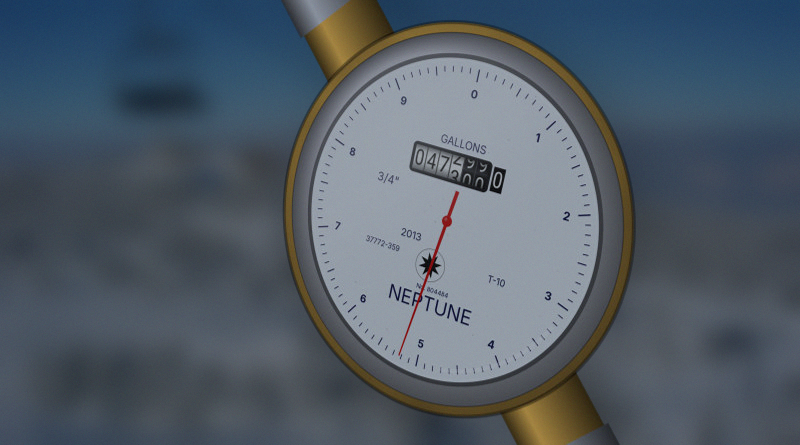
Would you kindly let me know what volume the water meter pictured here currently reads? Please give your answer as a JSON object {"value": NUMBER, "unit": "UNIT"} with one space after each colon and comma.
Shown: {"value": 472995.2, "unit": "gal"}
